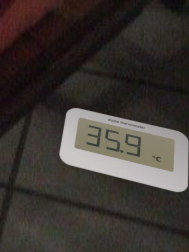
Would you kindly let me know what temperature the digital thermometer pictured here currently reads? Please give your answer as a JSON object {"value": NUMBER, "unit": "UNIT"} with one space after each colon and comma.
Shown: {"value": 35.9, "unit": "°C"}
